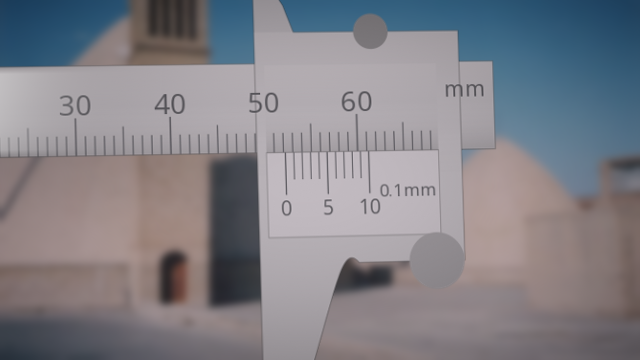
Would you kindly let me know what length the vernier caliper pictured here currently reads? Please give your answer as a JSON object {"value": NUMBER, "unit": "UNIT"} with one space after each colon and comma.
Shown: {"value": 52.2, "unit": "mm"}
